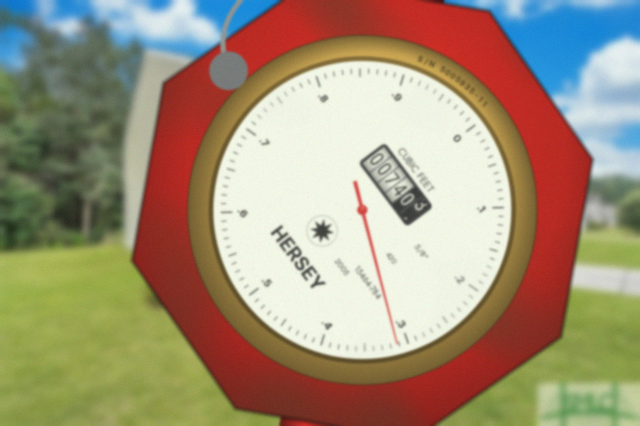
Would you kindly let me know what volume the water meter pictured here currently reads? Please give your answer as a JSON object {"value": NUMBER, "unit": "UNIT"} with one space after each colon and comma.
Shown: {"value": 7403.31, "unit": "ft³"}
